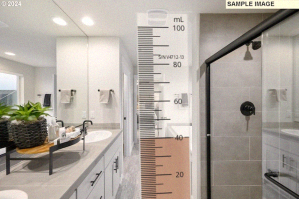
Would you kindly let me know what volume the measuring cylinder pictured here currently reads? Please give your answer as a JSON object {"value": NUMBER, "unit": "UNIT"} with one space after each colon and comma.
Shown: {"value": 40, "unit": "mL"}
